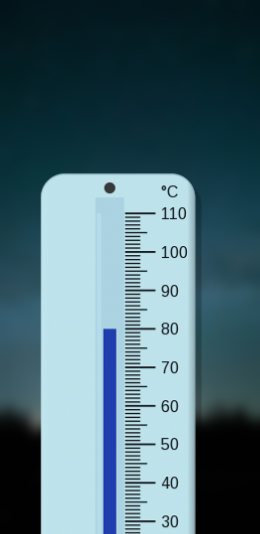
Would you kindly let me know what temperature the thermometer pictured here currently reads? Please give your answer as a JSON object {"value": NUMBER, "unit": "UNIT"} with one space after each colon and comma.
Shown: {"value": 80, "unit": "°C"}
